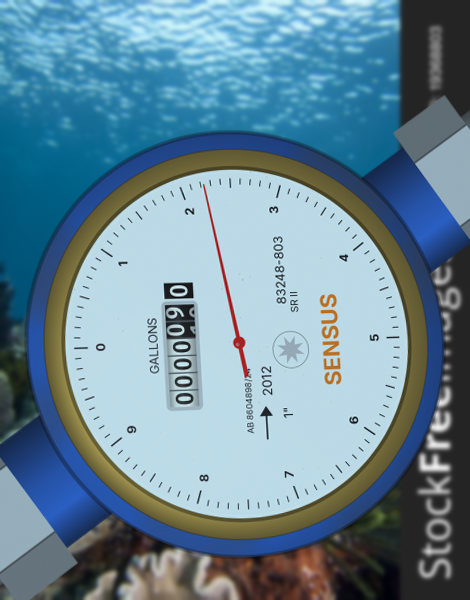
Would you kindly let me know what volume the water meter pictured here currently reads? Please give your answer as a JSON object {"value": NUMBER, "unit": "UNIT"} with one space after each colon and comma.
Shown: {"value": 92.2, "unit": "gal"}
